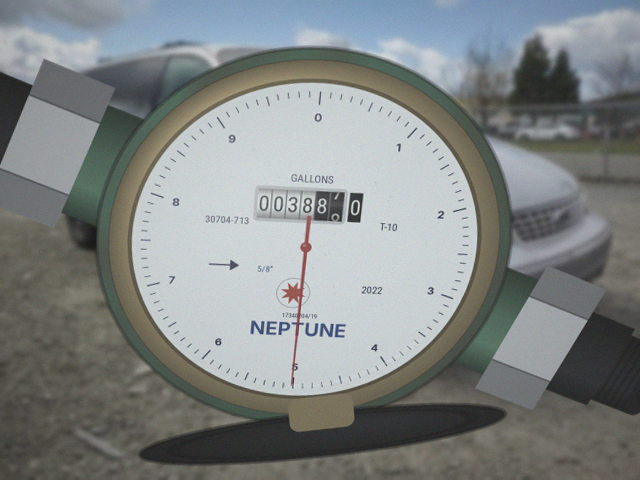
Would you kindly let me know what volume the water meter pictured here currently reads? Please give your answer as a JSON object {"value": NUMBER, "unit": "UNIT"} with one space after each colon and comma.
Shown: {"value": 38875.0, "unit": "gal"}
